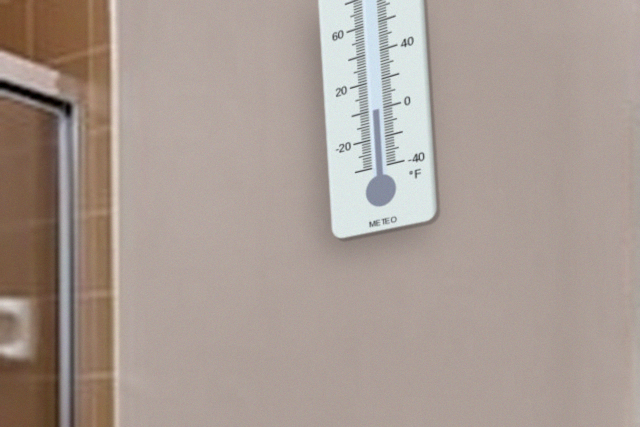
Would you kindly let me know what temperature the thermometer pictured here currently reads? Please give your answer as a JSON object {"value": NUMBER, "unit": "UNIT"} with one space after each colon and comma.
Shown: {"value": 0, "unit": "°F"}
